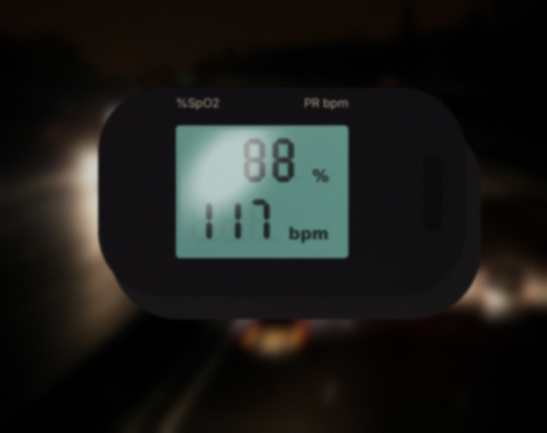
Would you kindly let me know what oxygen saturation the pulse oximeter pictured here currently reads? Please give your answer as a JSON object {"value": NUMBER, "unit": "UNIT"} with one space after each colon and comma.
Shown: {"value": 88, "unit": "%"}
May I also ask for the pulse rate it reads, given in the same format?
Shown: {"value": 117, "unit": "bpm"}
